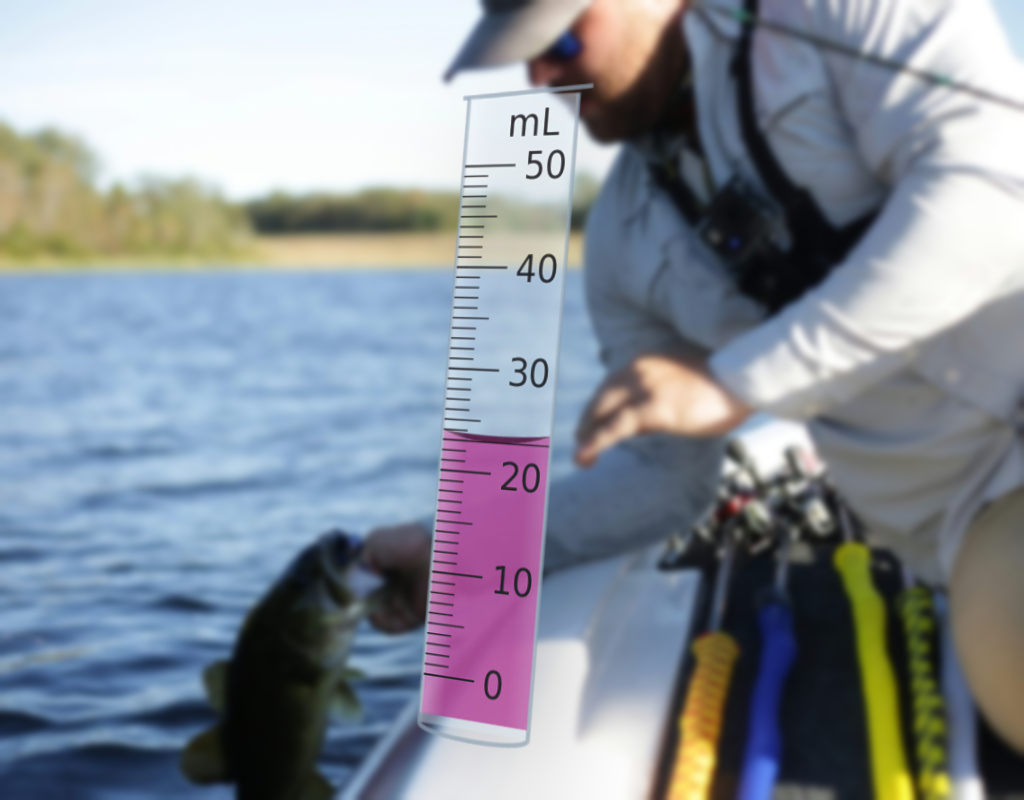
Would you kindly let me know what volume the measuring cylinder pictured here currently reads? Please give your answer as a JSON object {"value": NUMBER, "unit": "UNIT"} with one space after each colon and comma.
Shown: {"value": 23, "unit": "mL"}
